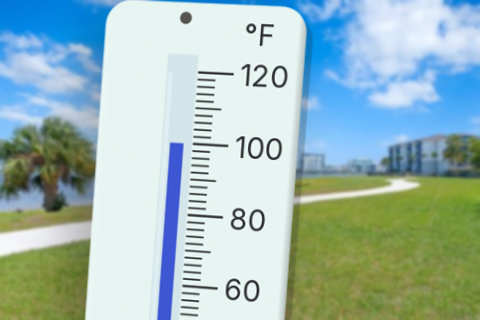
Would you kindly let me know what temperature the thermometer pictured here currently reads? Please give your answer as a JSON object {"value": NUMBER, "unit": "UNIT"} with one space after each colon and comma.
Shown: {"value": 100, "unit": "°F"}
